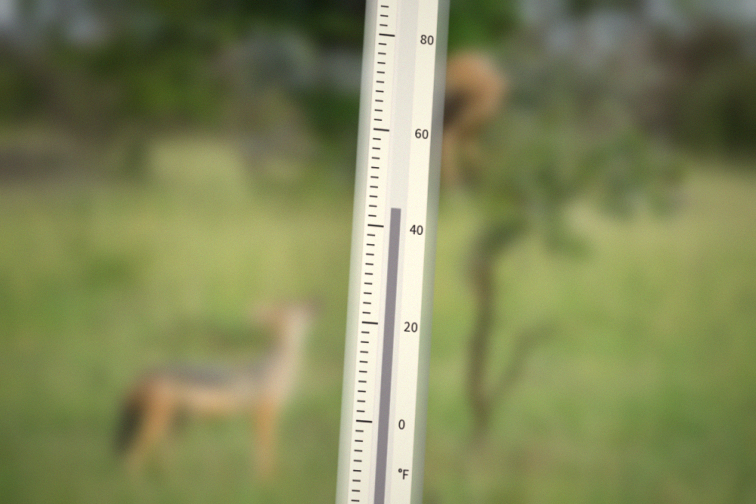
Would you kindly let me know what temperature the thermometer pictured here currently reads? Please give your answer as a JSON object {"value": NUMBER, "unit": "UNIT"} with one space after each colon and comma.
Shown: {"value": 44, "unit": "°F"}
